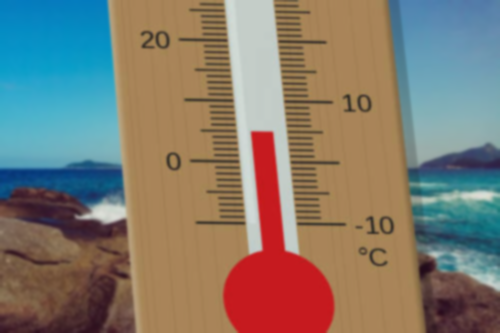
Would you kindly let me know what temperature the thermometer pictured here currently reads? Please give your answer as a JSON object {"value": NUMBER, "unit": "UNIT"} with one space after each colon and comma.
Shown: {"value": 5, "unit": "°C"}
